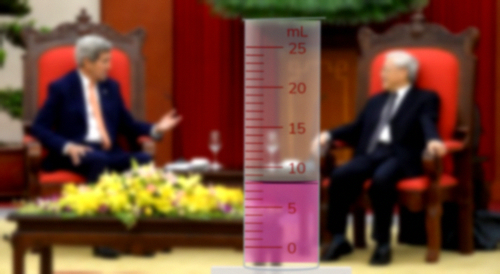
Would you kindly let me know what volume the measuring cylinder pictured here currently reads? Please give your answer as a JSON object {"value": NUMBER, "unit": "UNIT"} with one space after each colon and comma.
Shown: {"value": 8, "unit": "mL"}
